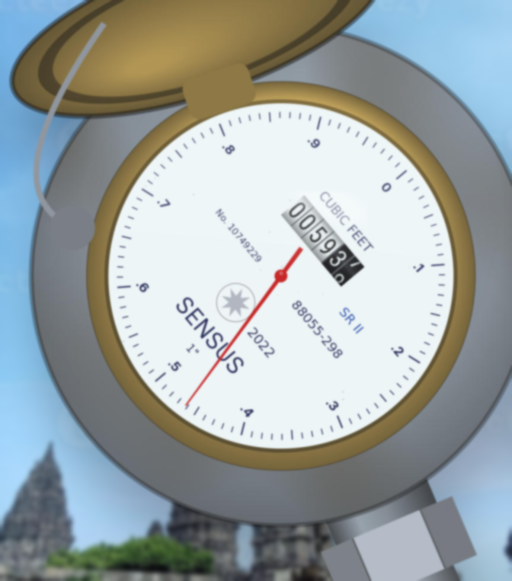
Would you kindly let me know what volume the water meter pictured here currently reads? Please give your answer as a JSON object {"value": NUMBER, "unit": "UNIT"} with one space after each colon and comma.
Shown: {"value": 5937.46, "unit": "ft³"}
